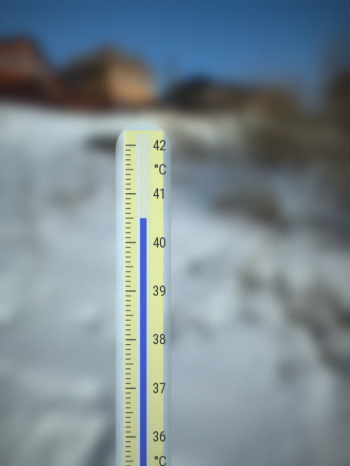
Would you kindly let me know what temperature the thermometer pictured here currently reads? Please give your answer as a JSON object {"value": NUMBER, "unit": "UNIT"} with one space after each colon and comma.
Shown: {"value": 40.5, "unit": "°C"}
